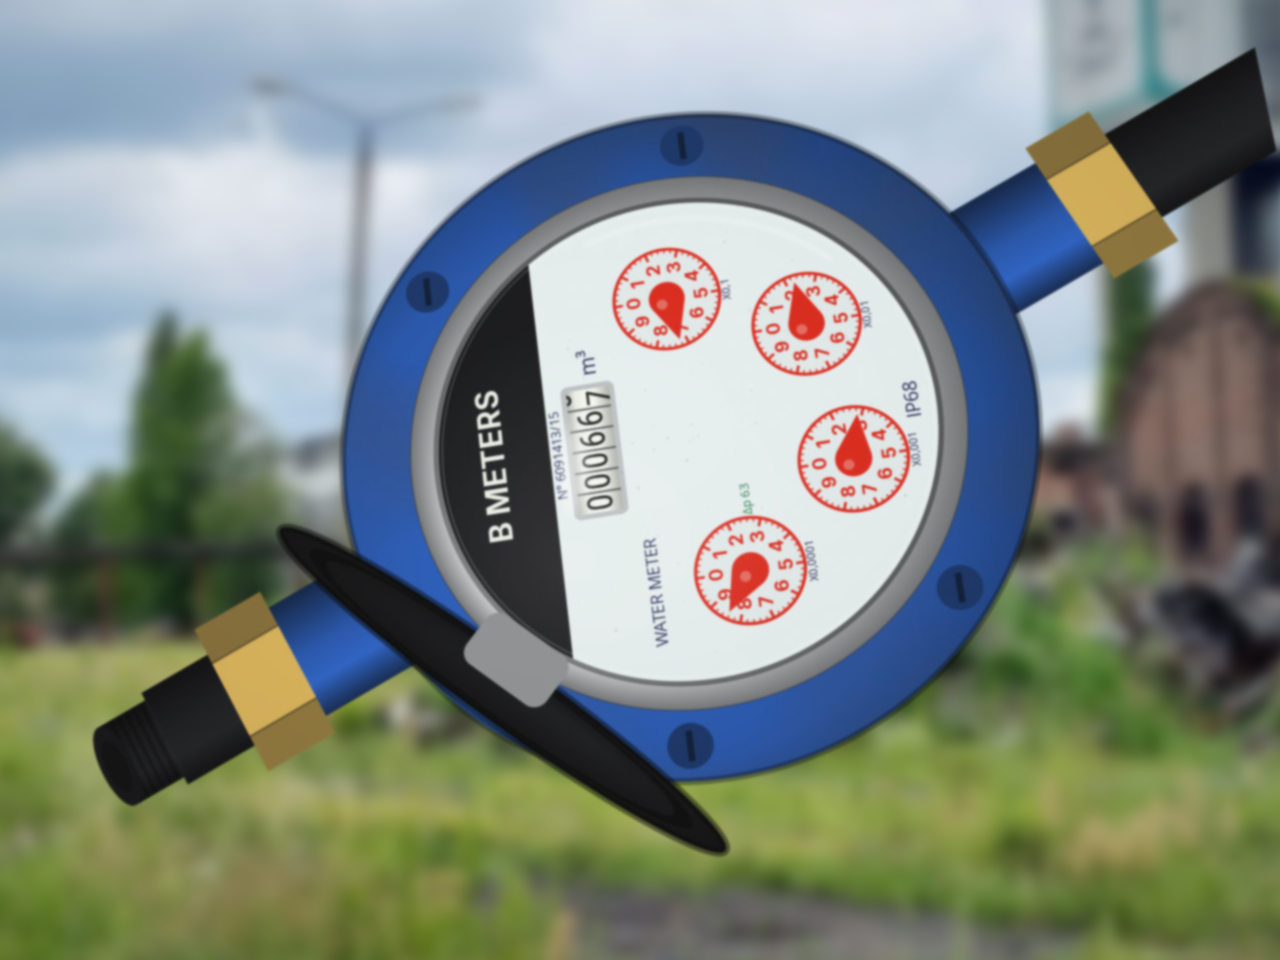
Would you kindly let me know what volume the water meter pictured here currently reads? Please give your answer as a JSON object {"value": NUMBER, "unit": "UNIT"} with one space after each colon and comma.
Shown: {"value": 666.7228, "unit": "m³"}
